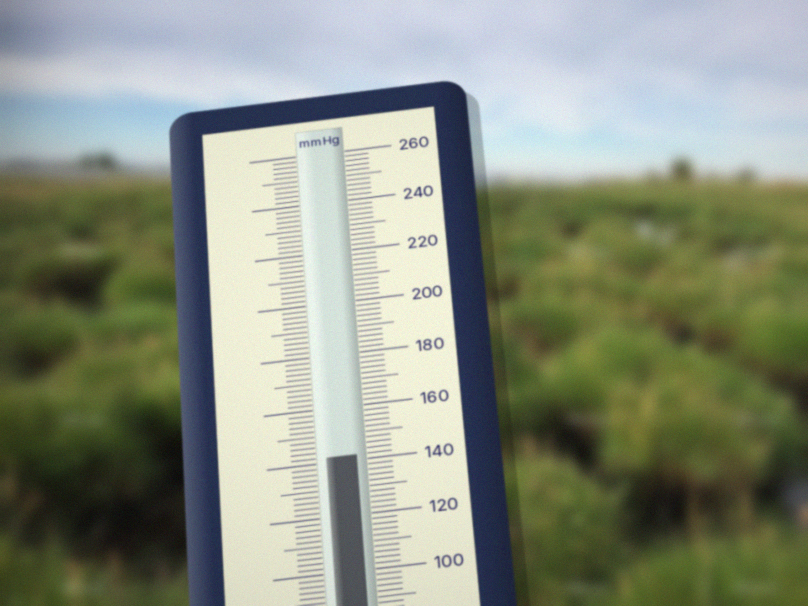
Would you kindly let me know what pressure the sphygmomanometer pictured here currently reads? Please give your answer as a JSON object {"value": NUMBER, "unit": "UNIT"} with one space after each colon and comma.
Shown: {"value": 142, "unit": "mmHg"}
